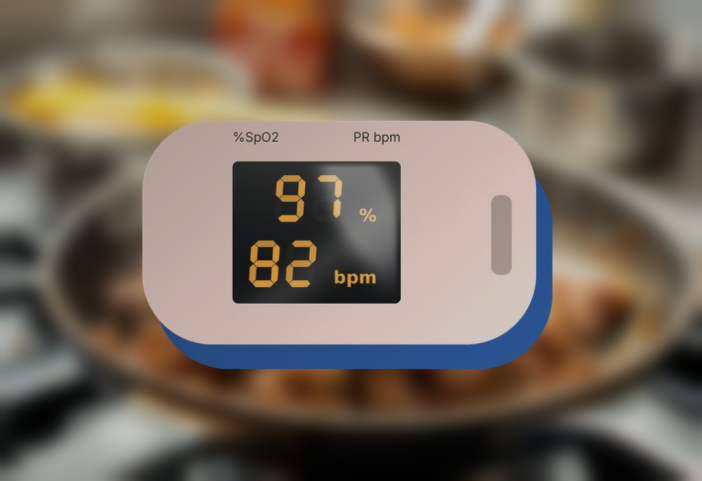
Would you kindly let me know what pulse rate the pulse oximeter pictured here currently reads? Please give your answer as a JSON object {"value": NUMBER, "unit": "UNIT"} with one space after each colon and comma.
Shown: {"value": 82, "unit": "bpm"}
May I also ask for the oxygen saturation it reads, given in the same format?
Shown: {"value": 97, "unit": "%"}
